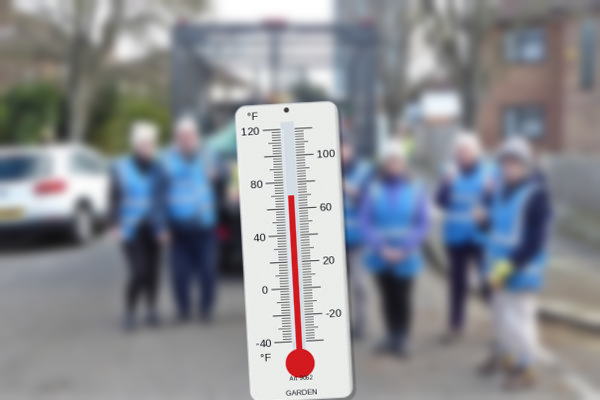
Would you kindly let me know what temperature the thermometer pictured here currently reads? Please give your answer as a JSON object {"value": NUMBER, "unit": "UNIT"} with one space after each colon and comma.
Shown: {"value": 70, "unit": "°F"}
